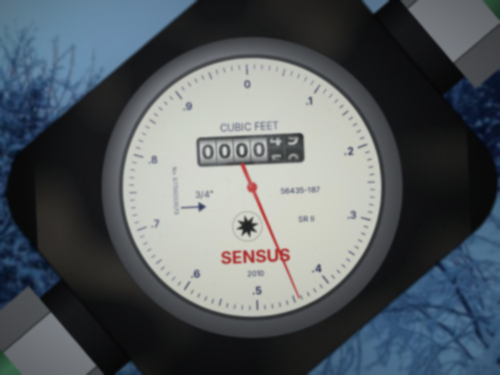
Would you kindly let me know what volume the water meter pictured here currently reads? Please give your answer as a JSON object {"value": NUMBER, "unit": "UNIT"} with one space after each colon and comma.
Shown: {"value": 49.44, "unit": "ft³"}
